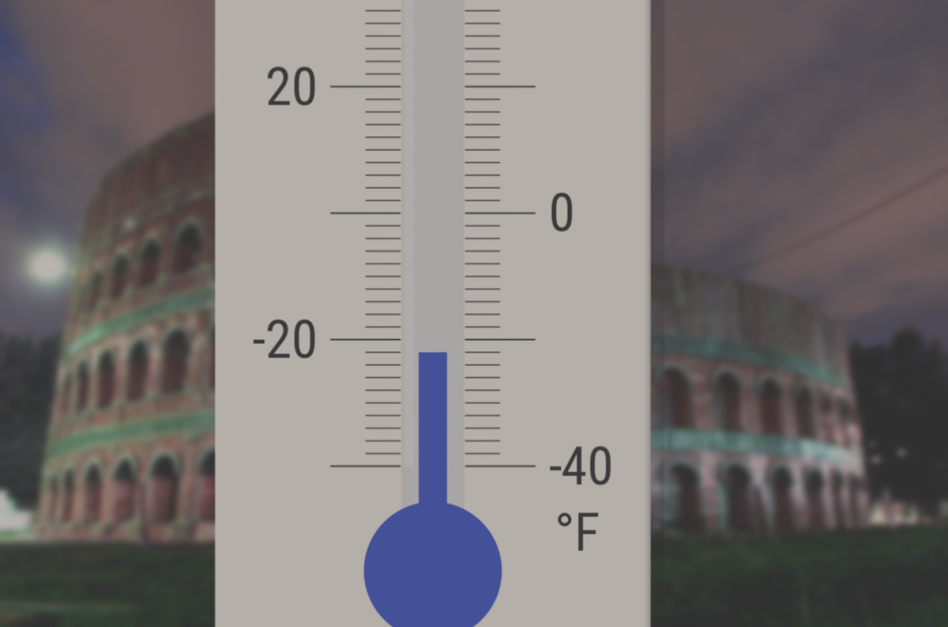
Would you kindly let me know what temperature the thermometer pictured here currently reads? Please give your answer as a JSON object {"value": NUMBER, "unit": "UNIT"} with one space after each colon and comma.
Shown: {"value": -22, "unit": "°F"}
